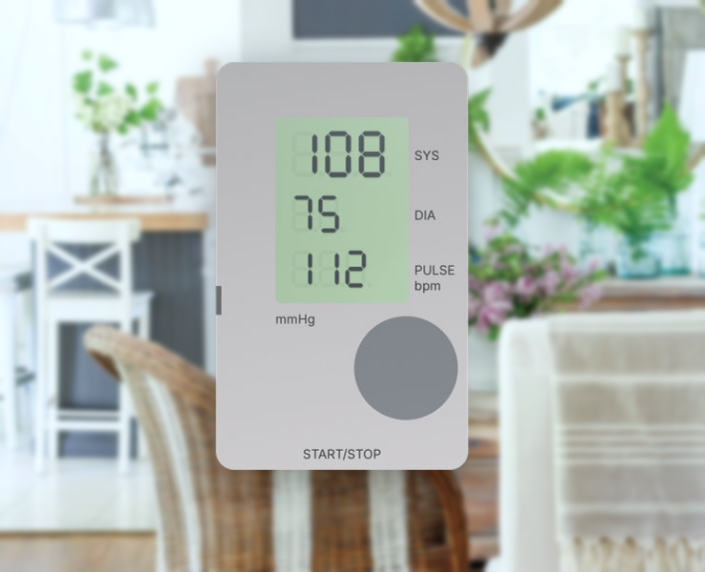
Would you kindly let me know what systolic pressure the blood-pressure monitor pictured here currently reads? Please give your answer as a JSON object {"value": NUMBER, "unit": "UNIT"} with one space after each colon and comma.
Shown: {"value": 108, "unit": "mmHg"}
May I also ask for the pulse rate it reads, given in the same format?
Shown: {"value": 112, "unit": "bpm"}
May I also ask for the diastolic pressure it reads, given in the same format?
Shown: {"value": 75, "unit": "mmHg"}
